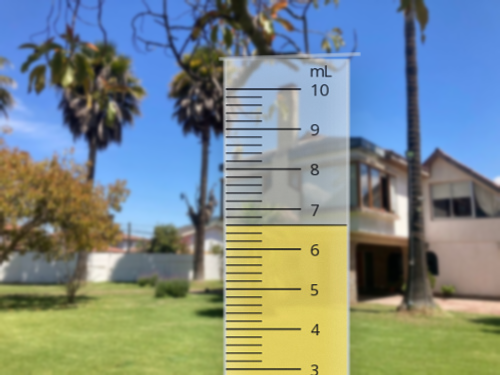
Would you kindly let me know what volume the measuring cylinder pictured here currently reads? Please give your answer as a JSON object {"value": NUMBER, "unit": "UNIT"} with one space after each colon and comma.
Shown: {"value": 6.6, "unit": "mL"}
